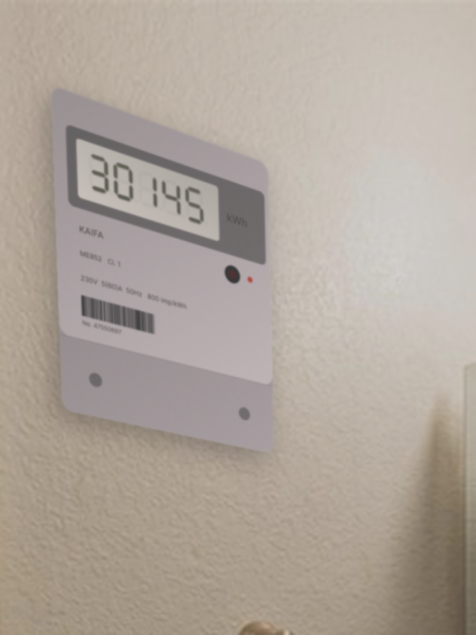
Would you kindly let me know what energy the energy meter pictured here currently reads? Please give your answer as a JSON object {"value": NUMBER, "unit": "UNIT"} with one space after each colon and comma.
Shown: {"value": 30145, "unit": "kWh"}
